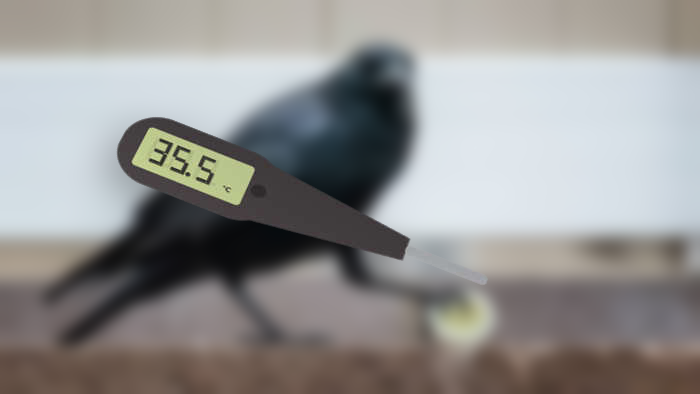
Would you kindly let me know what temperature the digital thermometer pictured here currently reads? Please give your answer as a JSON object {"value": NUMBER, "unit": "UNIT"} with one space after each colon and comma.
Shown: {"value": 35.5, "unit": "°C"}
